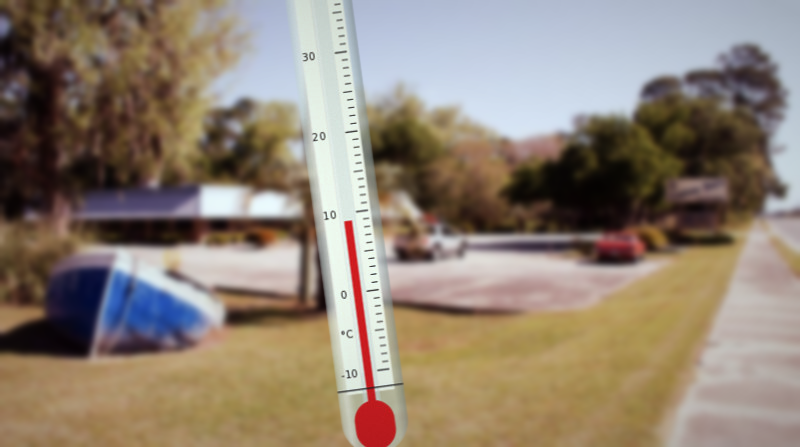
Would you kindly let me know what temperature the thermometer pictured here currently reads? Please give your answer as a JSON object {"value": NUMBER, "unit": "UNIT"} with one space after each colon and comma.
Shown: {"value": 9, "unit": "°C"}
